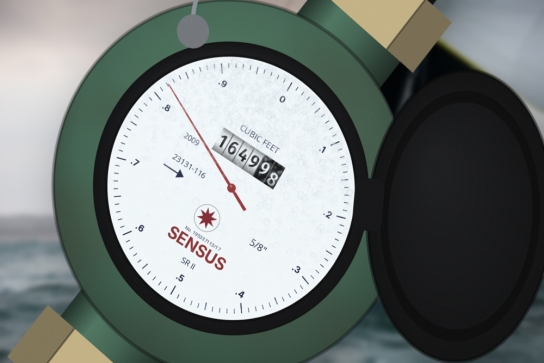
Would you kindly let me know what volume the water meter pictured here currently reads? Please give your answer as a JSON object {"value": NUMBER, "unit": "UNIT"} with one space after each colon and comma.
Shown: {"value": 164997.82, "unit": "ft³"}
